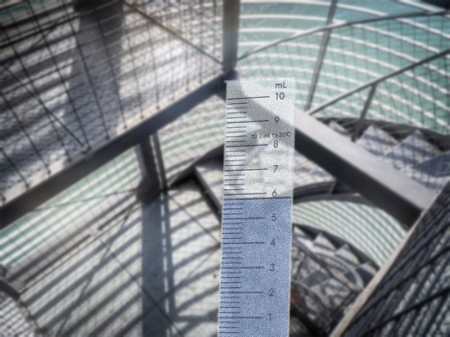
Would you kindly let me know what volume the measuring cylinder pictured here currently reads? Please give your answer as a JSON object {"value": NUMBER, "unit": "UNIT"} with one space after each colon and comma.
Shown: {"value": 5.8, "unit": "mL"}
